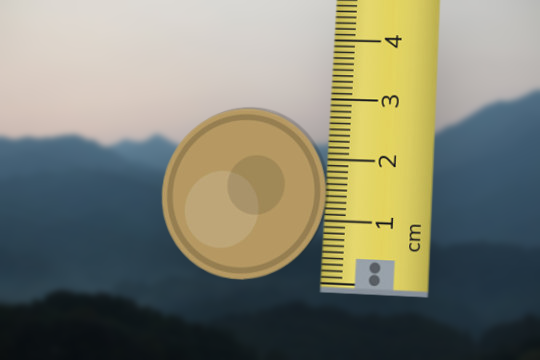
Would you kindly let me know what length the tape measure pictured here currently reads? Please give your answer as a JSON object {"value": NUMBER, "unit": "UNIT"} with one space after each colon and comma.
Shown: {"value": 2.8, "unit": "cm"}
